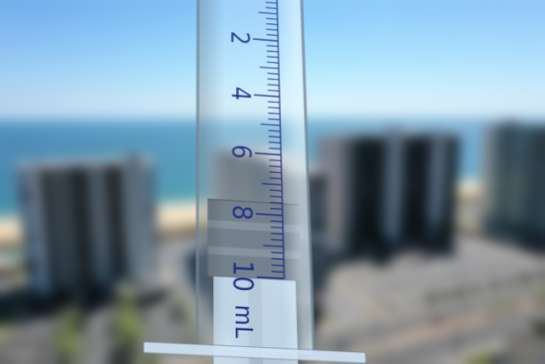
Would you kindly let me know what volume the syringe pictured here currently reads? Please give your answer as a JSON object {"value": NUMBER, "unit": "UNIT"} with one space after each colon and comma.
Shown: {"value": 7.6, "unit": "mL"}
